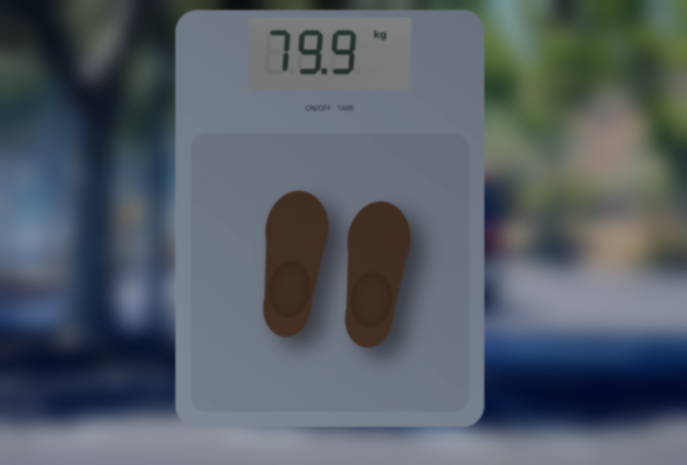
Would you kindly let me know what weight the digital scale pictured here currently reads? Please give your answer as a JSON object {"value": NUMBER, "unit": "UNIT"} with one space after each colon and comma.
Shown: {"value": 79.9, "unit": "kg"}
